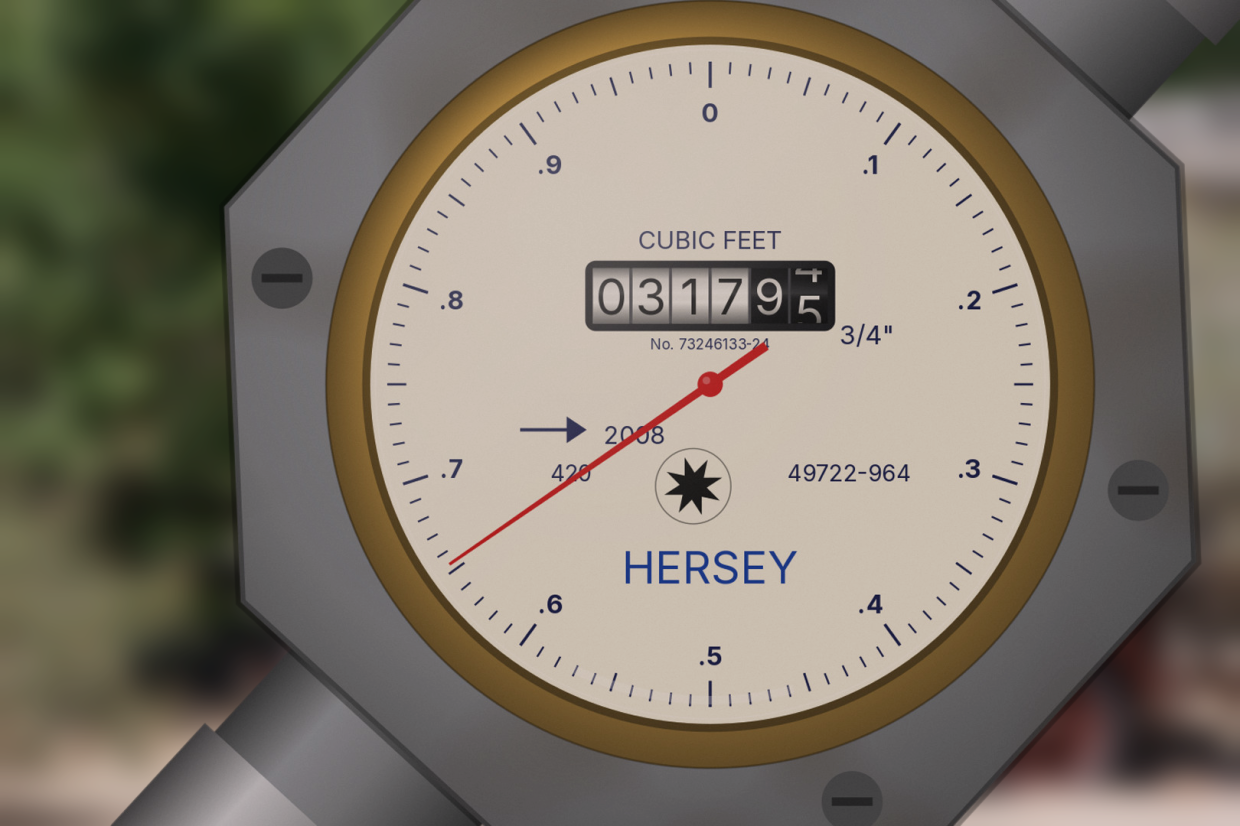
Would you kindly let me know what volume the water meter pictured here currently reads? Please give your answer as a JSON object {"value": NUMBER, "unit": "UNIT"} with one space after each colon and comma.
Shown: {"value": 31794.65, "unit": "ft³"}
